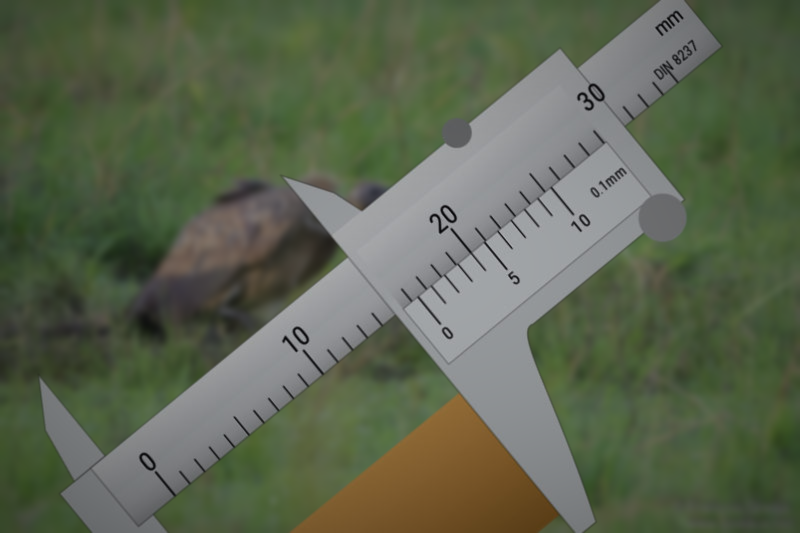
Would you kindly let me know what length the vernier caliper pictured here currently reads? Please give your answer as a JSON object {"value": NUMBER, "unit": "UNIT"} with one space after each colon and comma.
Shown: {"value": 16.4, "unit": "mm"}
